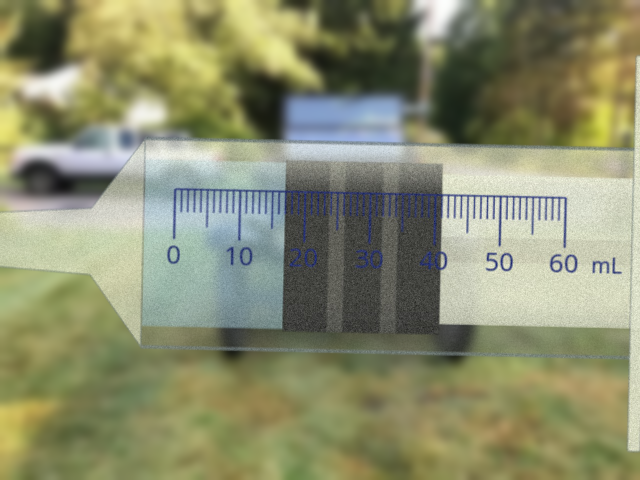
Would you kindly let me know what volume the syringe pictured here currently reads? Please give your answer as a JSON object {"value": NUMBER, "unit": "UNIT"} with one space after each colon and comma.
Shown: {"value": 17, "unit": "mL"}
